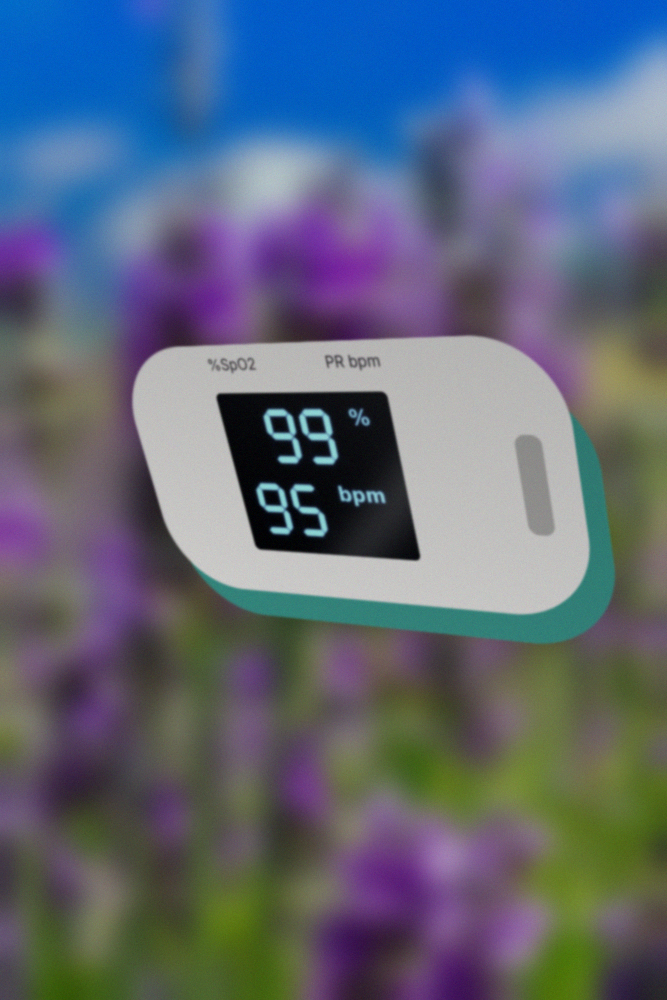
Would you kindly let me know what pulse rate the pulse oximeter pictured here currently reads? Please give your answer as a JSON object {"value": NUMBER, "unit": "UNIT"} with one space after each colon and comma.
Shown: {"value": 95, "unit": "bpm"}
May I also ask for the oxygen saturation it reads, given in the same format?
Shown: {"value": 99, "unit": "%"}
